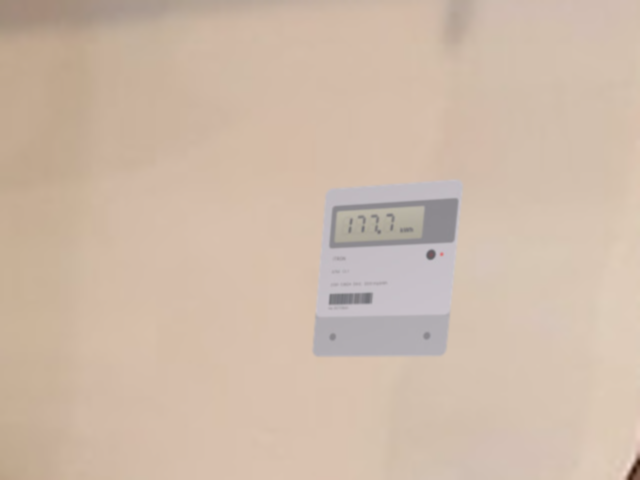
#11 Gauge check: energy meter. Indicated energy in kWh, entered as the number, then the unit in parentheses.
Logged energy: 177.7 (kWh)
